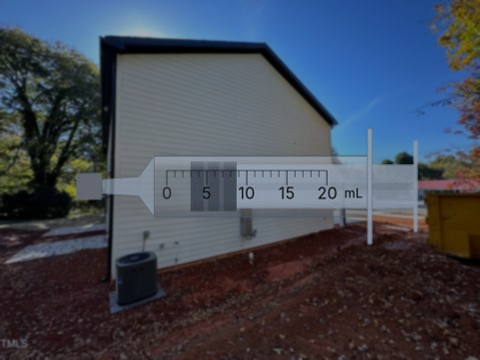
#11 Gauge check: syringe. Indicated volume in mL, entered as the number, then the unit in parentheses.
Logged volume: 3 (mL)
